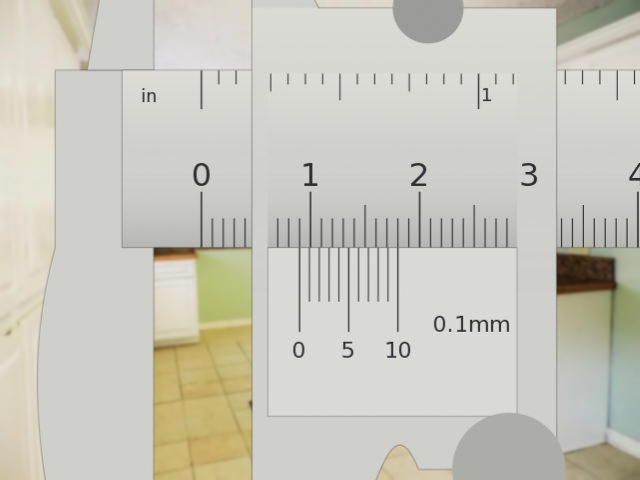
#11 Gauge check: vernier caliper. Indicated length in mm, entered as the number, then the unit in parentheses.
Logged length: 9.0 (mm)
